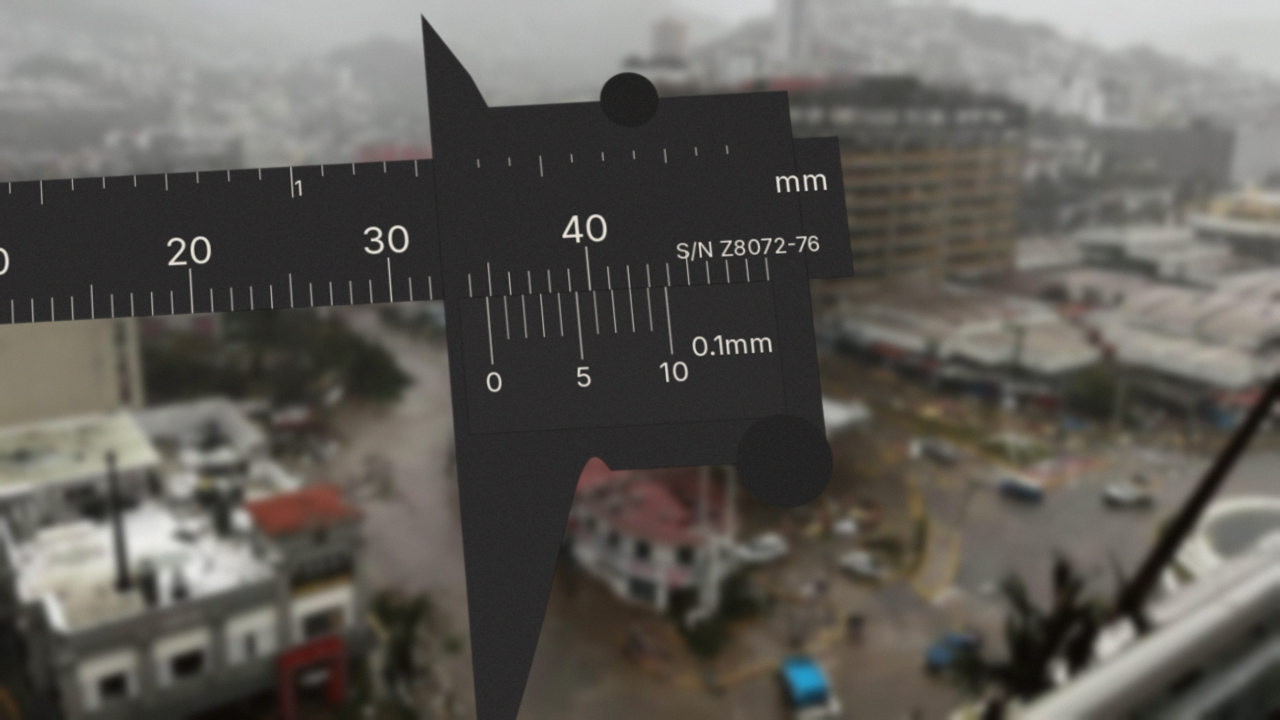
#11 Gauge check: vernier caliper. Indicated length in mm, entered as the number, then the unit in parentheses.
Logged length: 34.8 (mm)
